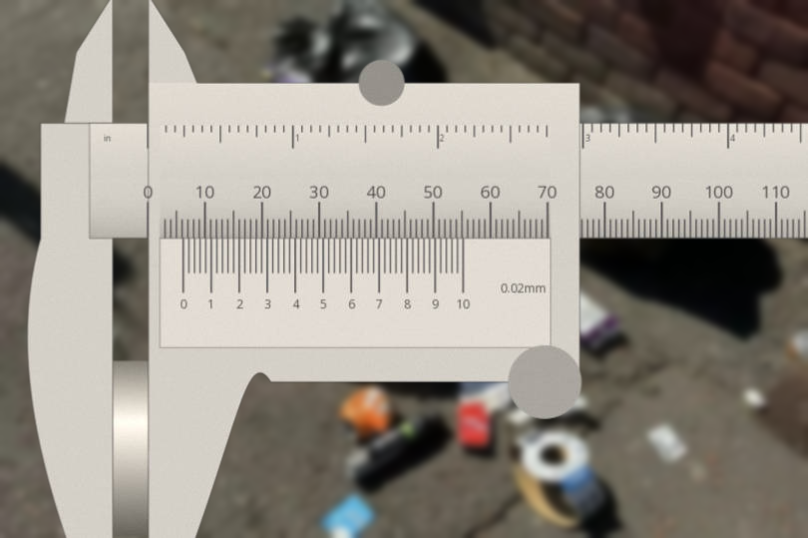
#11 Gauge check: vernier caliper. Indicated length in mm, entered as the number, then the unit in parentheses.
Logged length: 6.2 (mm)
